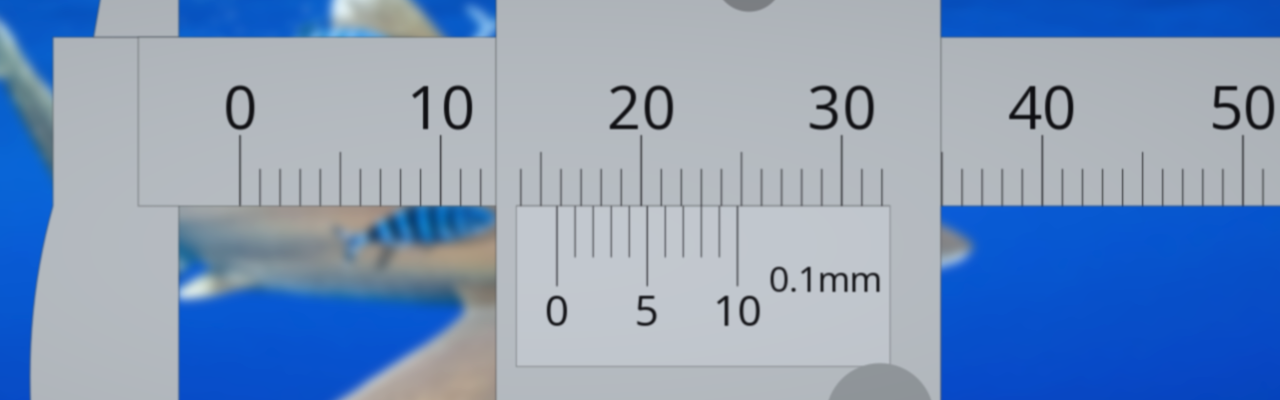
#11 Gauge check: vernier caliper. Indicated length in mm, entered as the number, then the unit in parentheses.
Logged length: 15.8 (mm)
